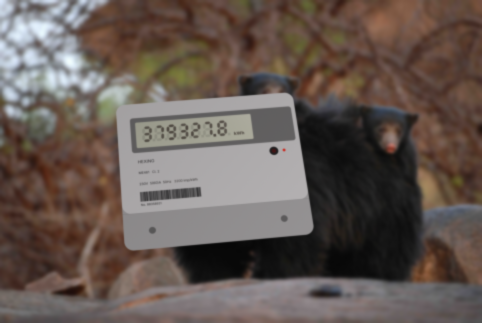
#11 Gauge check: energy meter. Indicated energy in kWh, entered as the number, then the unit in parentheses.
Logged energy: 379327.8 (kWh)
